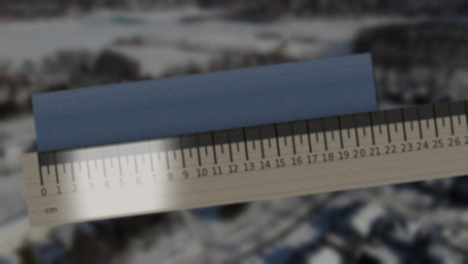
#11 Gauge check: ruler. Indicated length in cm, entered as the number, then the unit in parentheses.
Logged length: 21.5 (cm)
